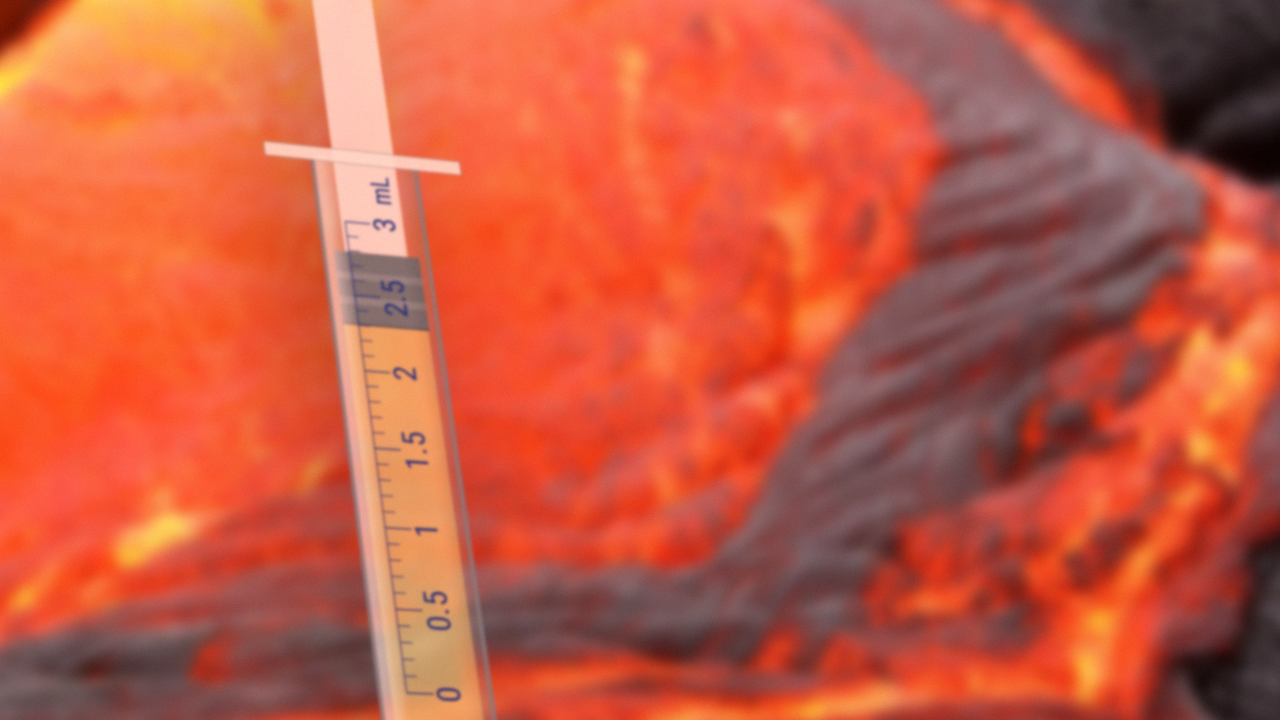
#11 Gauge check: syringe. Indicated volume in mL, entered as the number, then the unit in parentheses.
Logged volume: 2.3 (mL)
